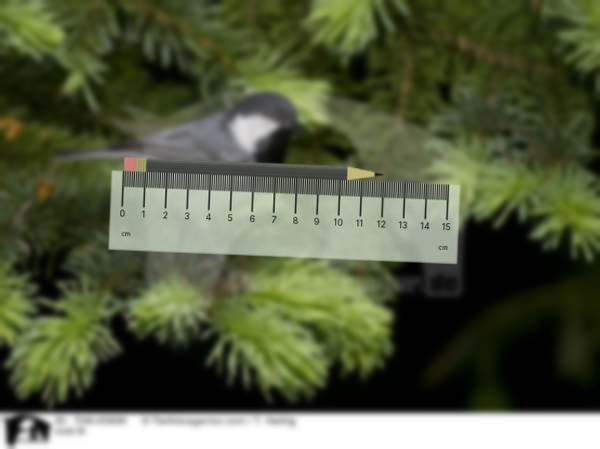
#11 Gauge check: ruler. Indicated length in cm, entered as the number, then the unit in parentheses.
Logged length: 12 (cm)
